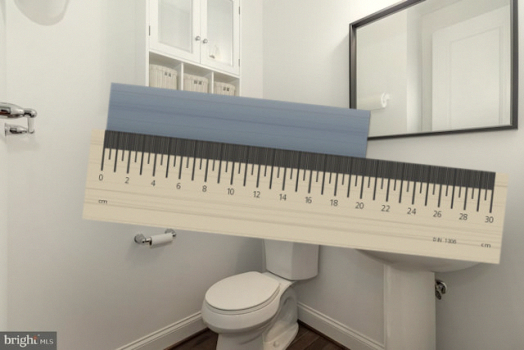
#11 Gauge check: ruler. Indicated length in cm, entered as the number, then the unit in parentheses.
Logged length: 20 (cm)
